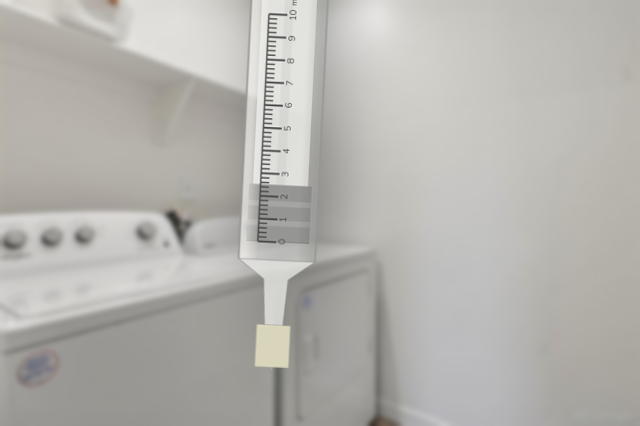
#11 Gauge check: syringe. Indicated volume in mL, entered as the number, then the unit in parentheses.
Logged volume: 0 (mL)
